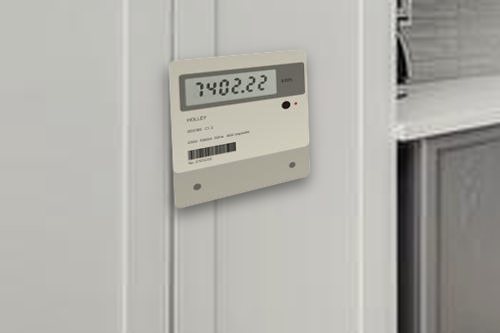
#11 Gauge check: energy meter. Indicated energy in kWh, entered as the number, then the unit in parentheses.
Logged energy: 7402.22 (kWh)
